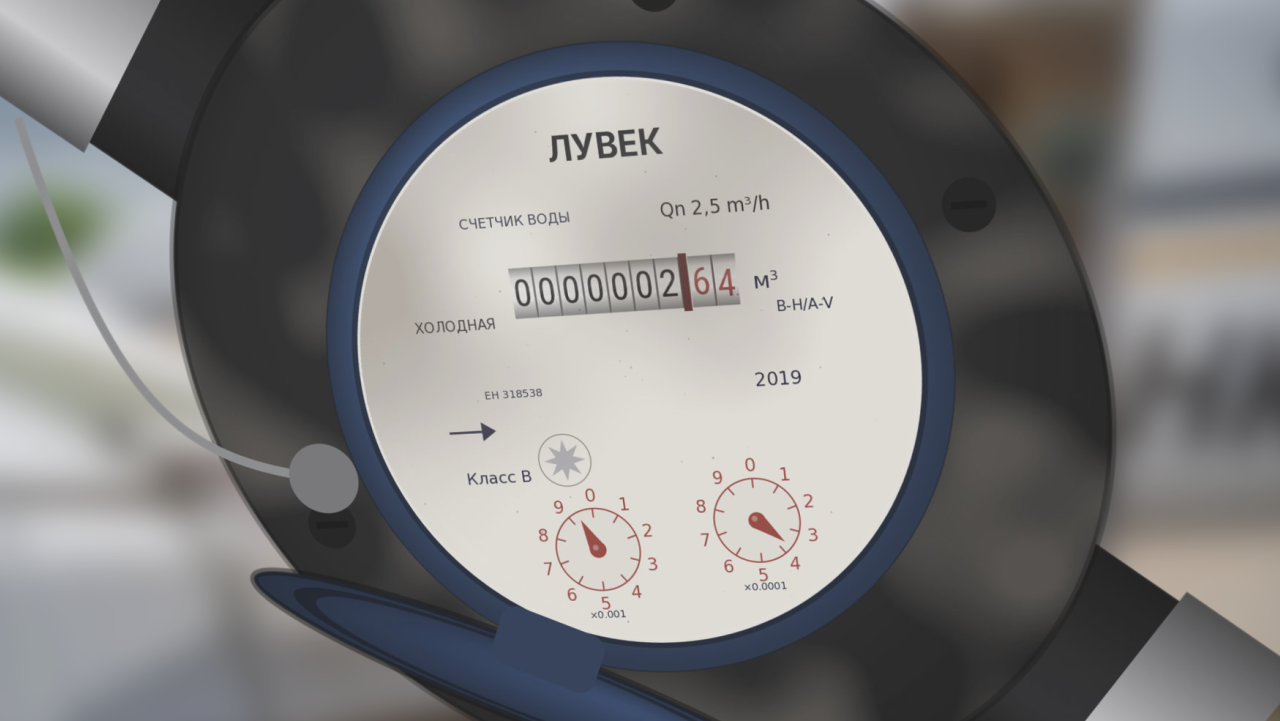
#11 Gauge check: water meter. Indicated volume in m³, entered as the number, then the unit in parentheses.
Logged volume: 2.6393 (m³)
